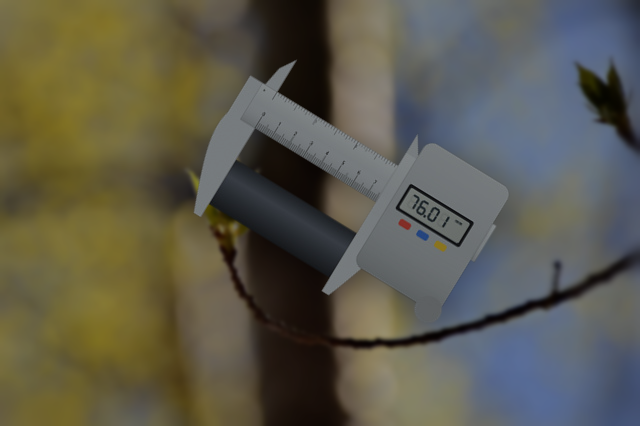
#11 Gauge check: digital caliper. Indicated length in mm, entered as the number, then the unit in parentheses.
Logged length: 76.01 (mm)
